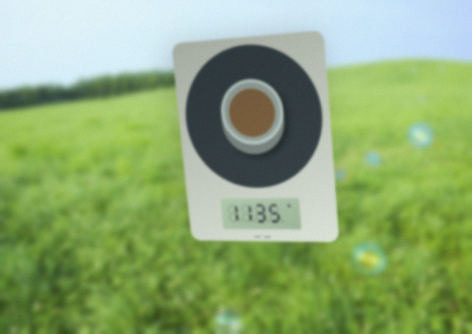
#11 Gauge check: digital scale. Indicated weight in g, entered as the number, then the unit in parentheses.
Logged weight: 1135 (g)
